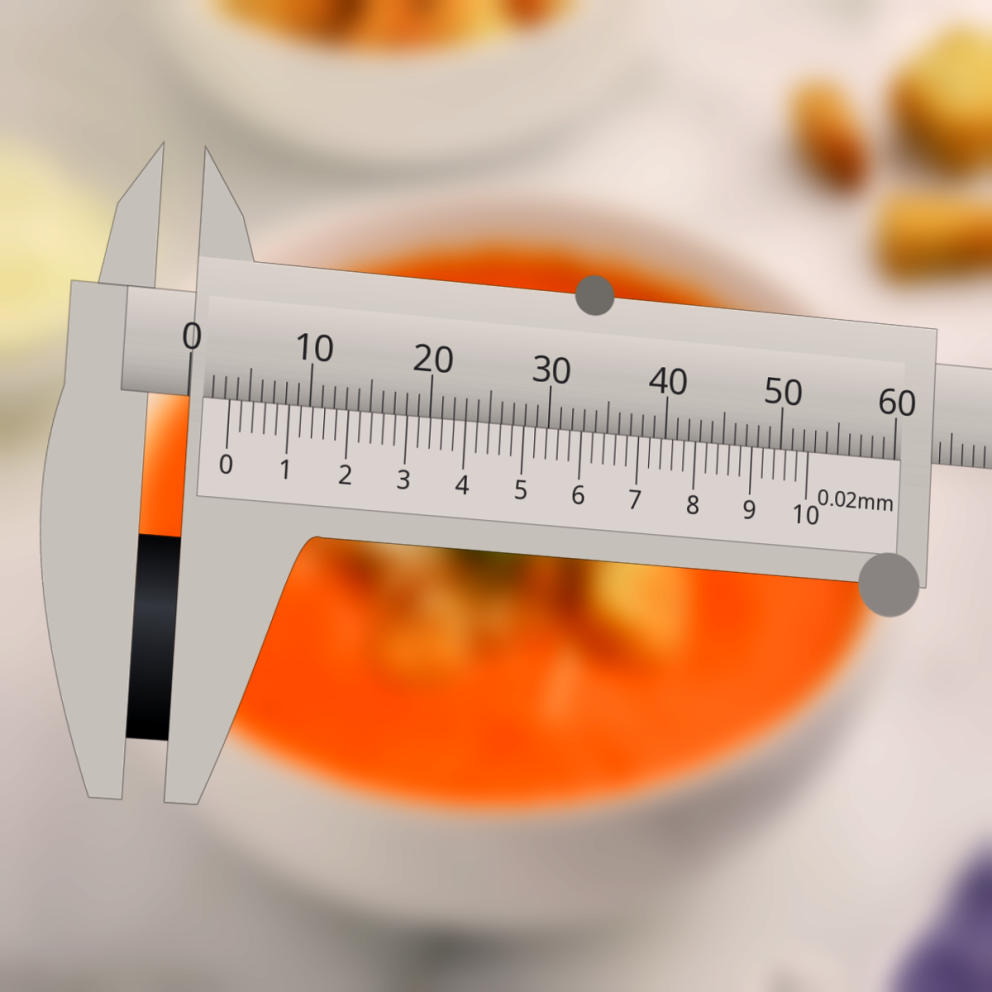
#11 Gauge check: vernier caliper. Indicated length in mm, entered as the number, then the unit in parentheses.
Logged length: 3.4 (mm)
